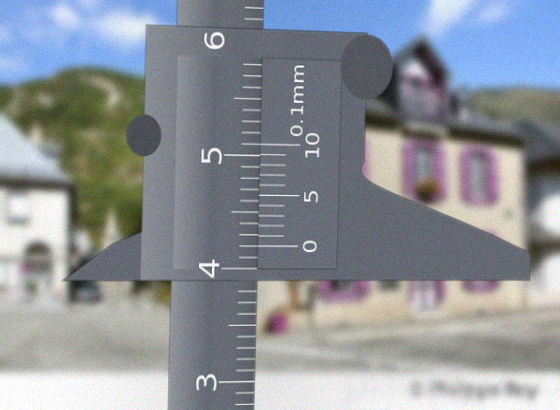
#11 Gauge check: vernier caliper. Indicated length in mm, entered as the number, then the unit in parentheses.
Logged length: 42.0 (mm)
